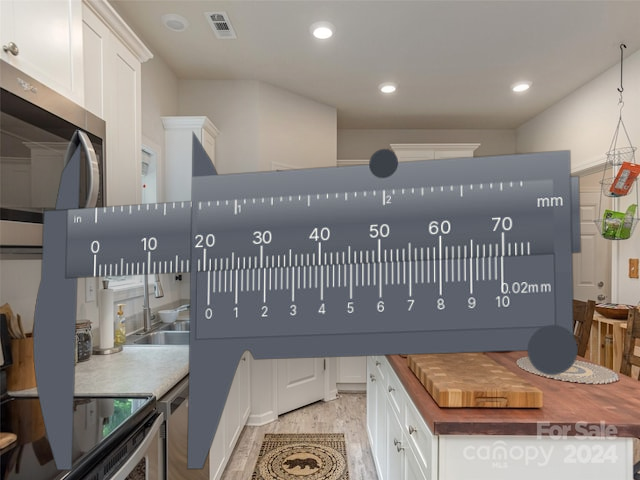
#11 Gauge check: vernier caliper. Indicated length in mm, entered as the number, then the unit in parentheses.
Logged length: 20.8 (mm)
